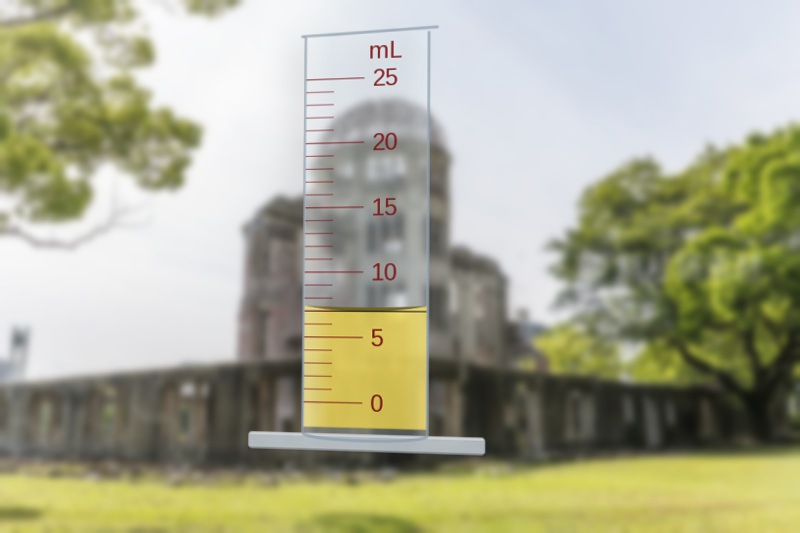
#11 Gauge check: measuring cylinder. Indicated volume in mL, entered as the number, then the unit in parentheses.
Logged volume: 7 (mL)
